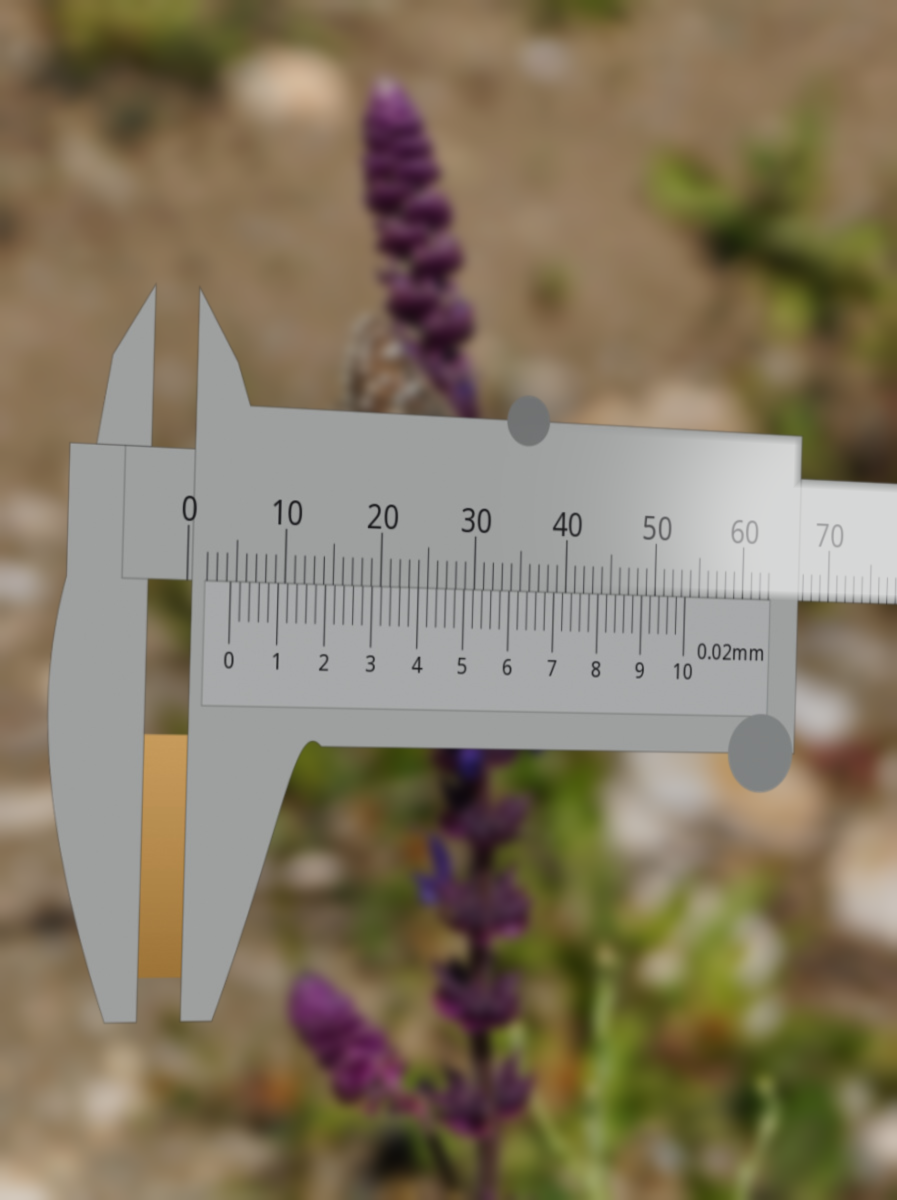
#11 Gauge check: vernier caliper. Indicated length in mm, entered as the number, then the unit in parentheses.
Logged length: 4.4 (mm)
